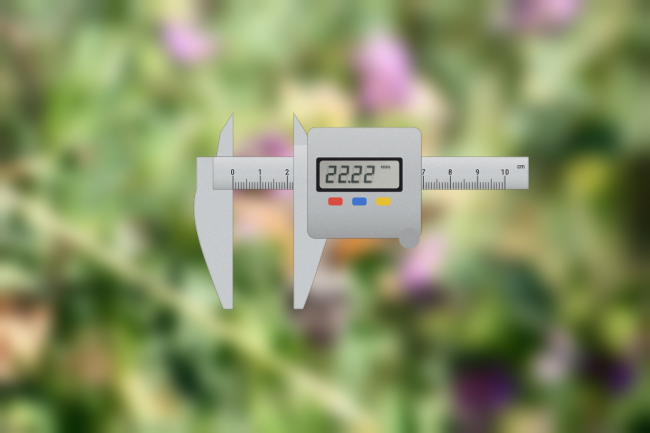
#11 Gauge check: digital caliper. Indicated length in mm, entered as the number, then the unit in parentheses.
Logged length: 22.22 (mm)
